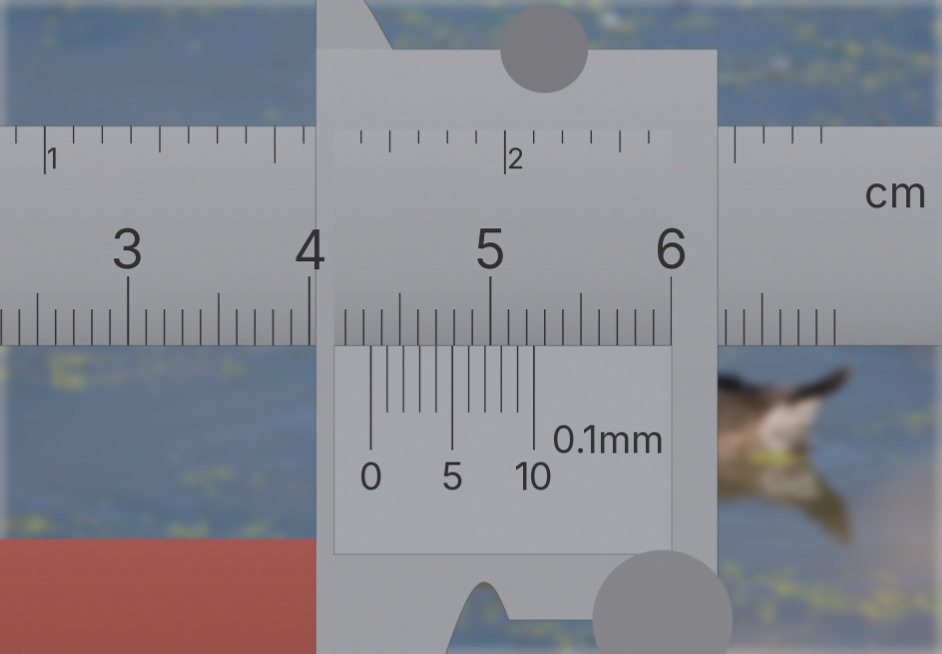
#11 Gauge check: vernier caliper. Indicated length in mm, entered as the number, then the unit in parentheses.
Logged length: 43.4 (mm)
